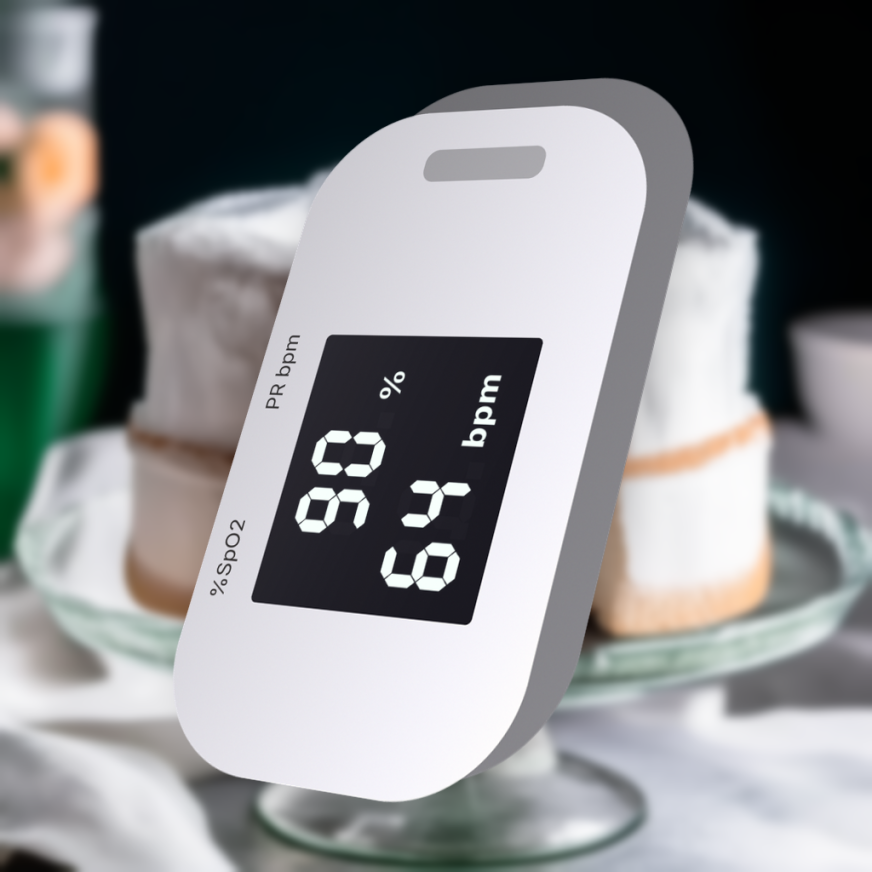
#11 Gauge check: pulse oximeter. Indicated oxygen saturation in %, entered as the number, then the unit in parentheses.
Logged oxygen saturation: 90 (%)
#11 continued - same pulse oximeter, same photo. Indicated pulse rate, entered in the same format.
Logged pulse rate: 64 (bpm)
